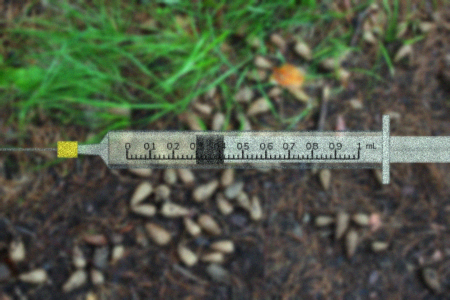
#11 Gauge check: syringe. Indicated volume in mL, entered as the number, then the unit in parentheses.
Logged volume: 0.3 (mL)
